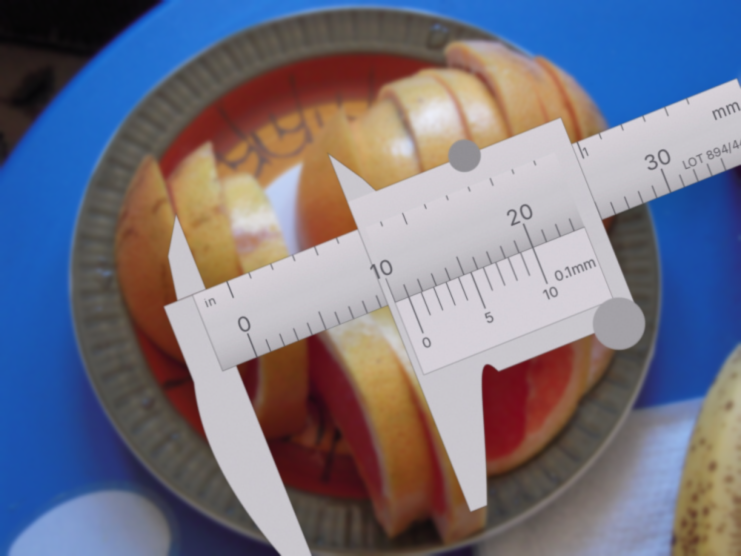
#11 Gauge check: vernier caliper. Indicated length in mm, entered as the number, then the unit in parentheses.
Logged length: 11.0 (mm)
